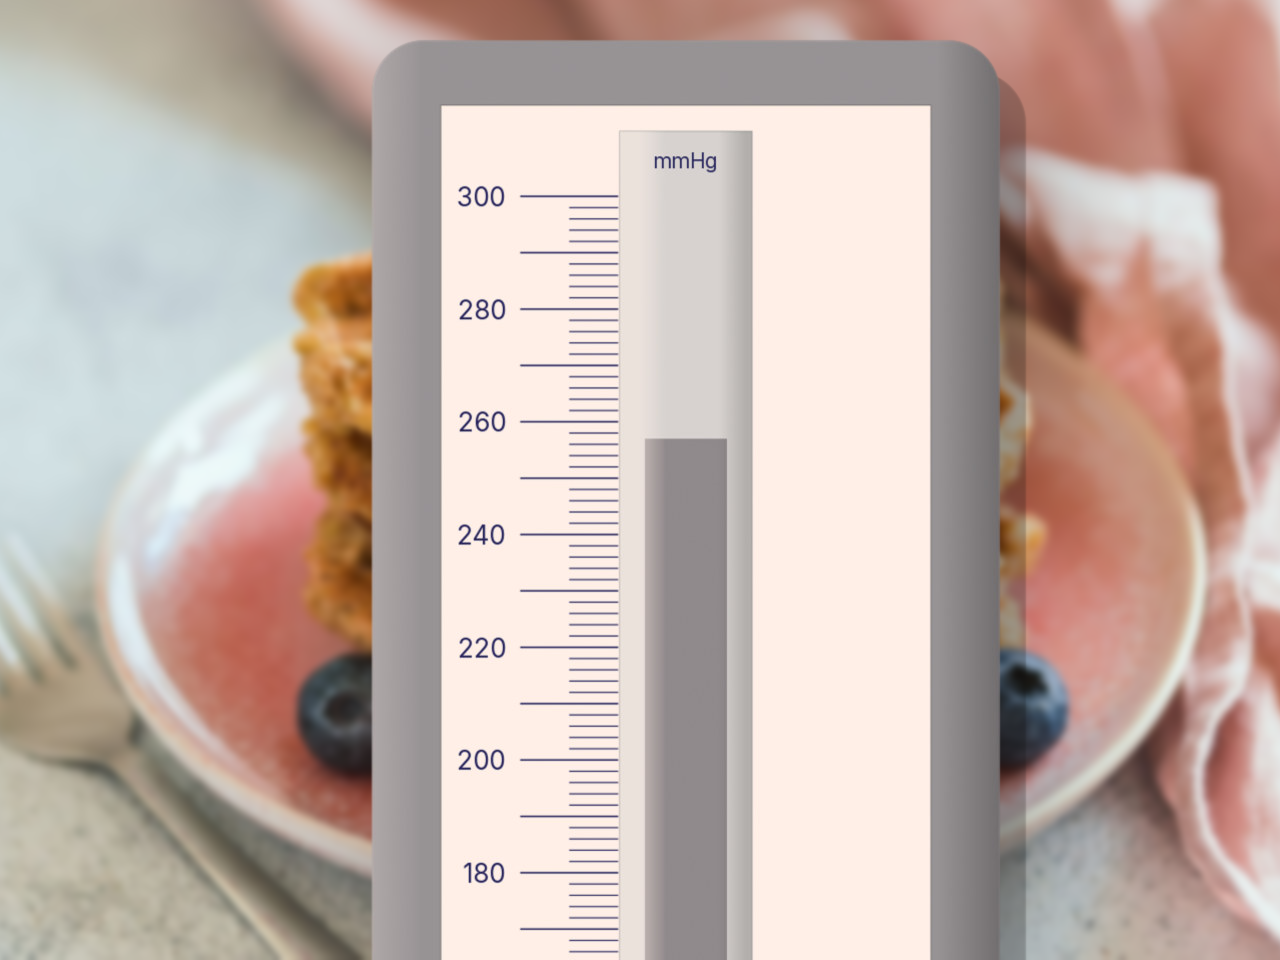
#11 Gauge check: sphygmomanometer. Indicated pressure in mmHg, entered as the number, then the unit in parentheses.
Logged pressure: 257 (mmHg)
